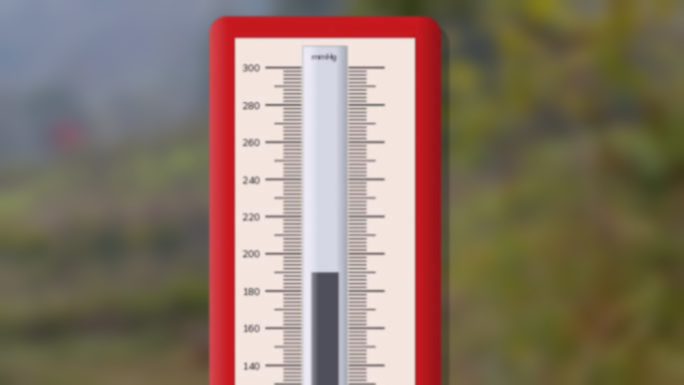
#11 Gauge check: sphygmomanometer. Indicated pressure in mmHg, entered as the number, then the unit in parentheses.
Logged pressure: 190 (mmHg)
